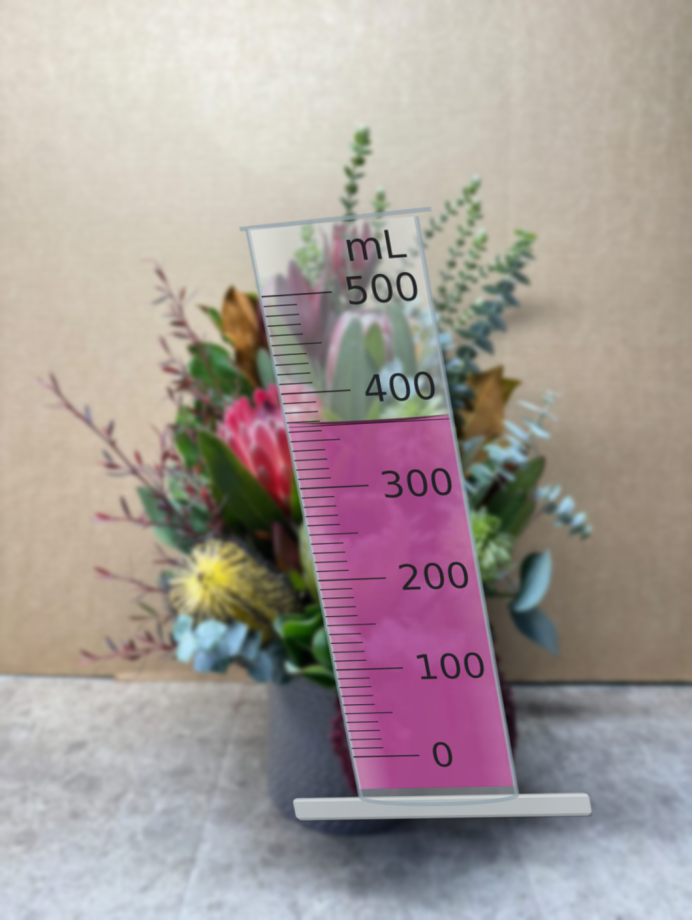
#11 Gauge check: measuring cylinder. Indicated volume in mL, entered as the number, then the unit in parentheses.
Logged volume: 365 (mL)
